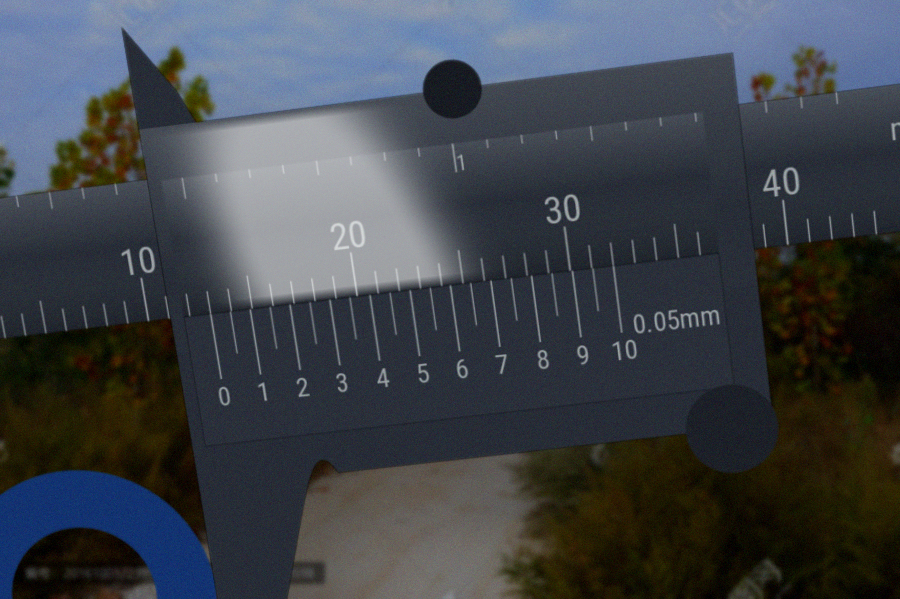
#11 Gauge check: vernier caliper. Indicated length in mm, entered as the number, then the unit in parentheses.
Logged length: 13.0 (mm)
